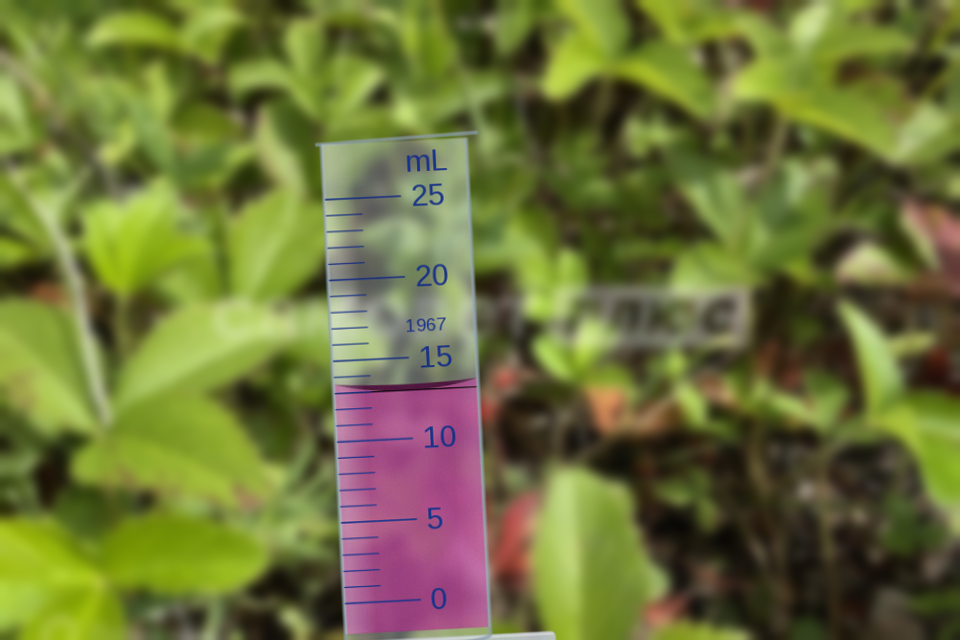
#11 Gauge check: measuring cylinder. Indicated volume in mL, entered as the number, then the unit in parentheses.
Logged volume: 13 (mL)
